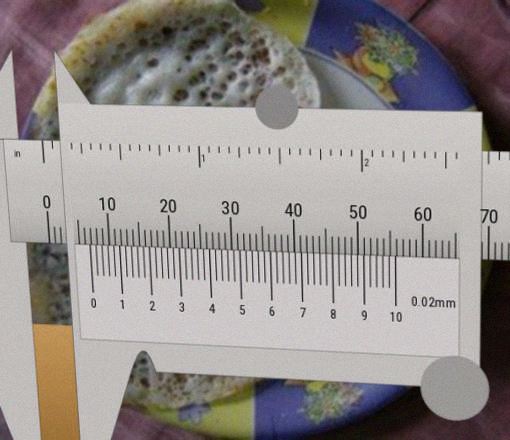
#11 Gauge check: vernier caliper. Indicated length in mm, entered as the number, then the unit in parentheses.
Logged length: 6.8 (mm)
